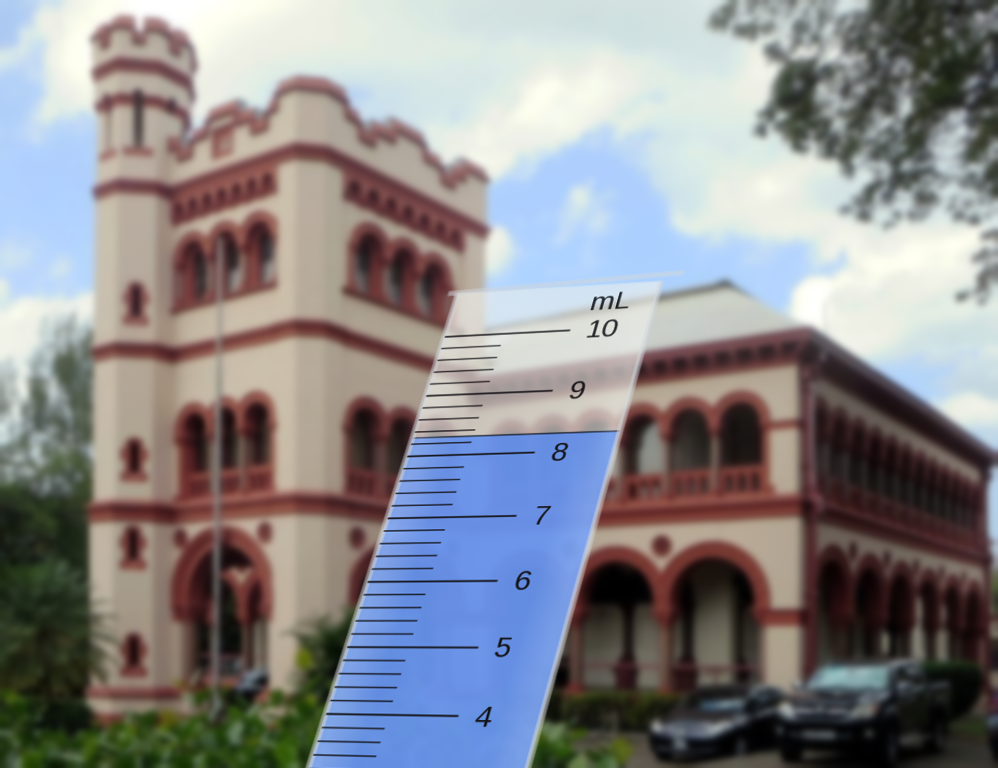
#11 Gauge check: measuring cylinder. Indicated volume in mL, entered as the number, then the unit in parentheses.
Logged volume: 8.3 (mL)
